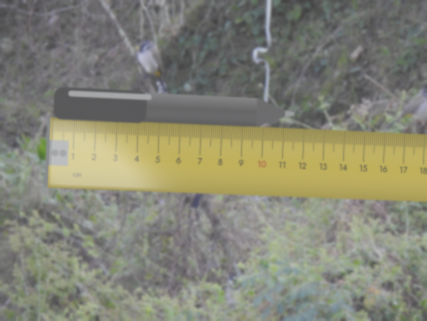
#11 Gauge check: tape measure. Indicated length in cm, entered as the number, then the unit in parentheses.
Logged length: 11.5 (cm)
